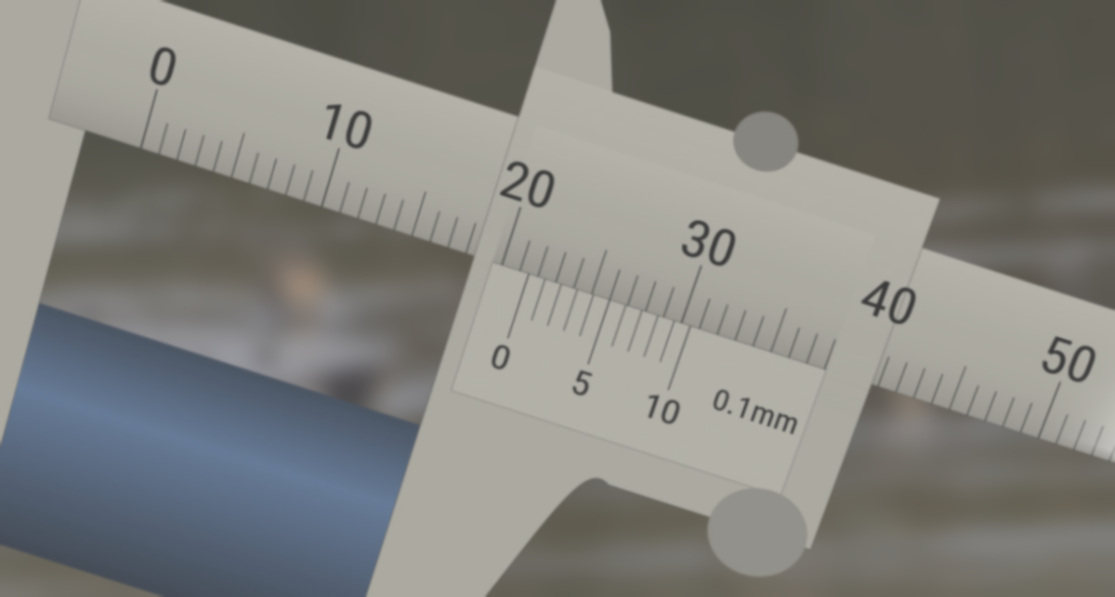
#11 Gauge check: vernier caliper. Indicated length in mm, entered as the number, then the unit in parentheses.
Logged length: 21.5 (mm)
